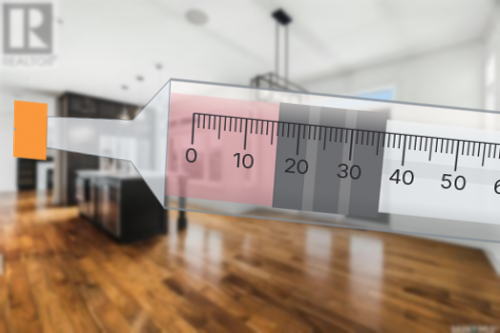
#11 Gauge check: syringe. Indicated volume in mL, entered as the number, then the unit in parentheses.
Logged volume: 16 (mL)
